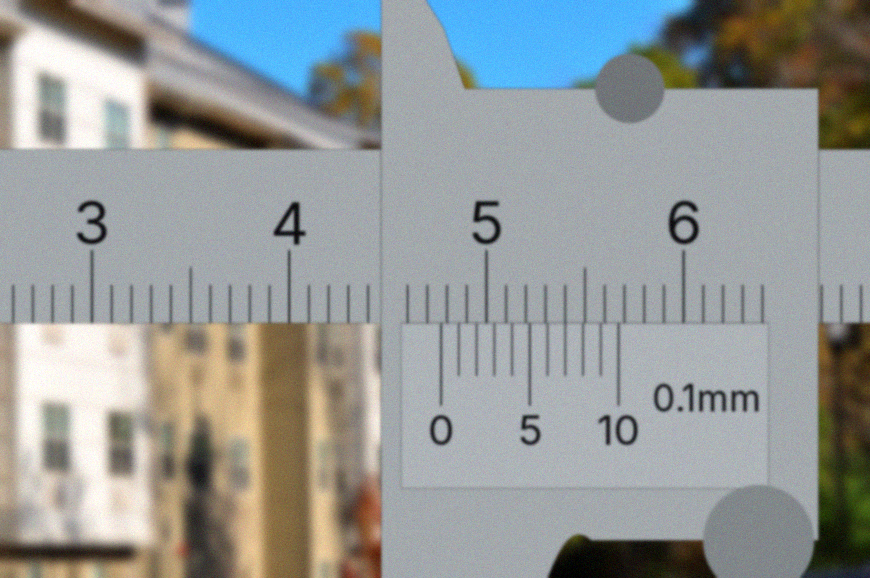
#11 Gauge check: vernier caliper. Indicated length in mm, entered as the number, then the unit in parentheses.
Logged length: 47.7 (mm)
